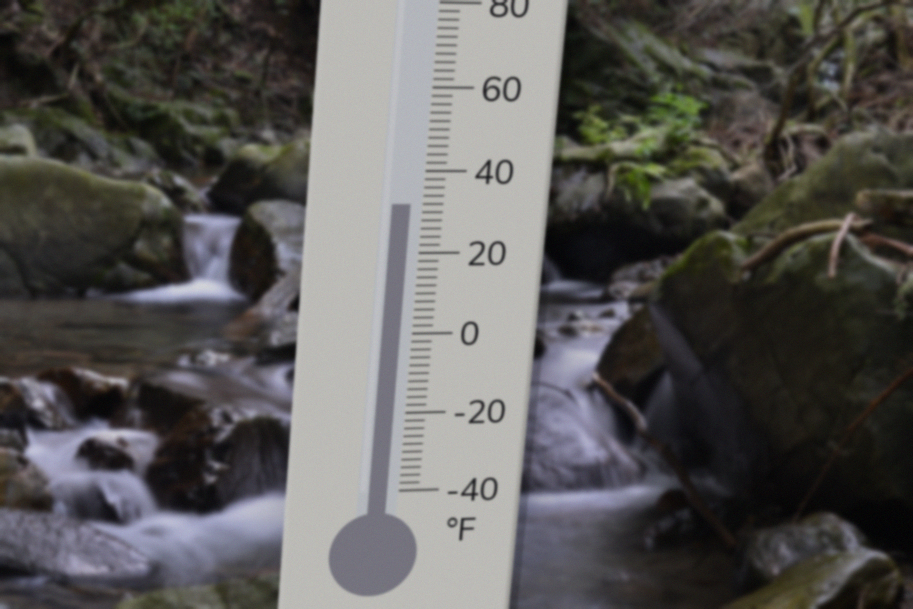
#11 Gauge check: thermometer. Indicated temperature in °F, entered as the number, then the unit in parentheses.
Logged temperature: 32 (°F)
